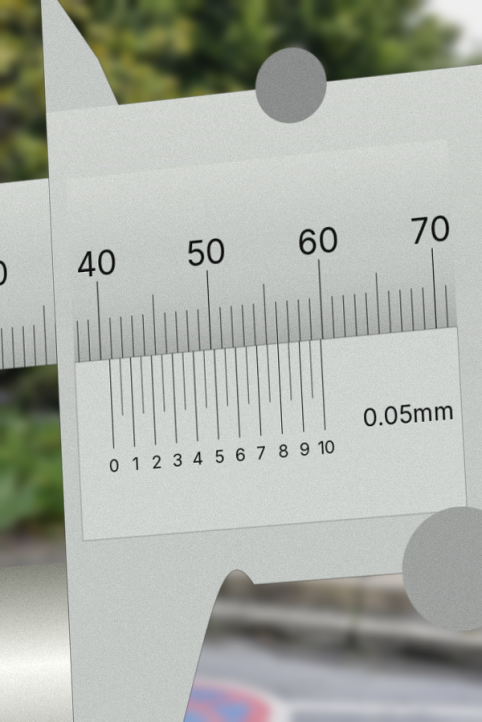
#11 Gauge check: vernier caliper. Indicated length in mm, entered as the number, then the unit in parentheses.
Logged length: 40.8 (mm)
